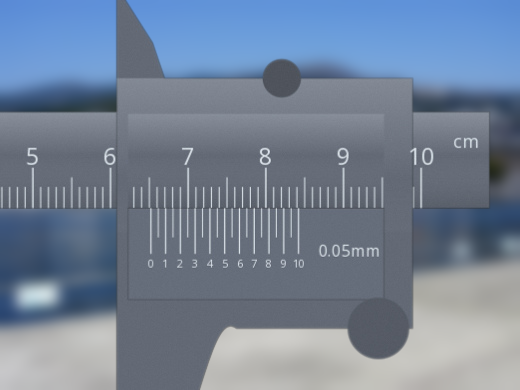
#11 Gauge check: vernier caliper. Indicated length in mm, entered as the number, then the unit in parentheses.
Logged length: 65.2 (mm)
